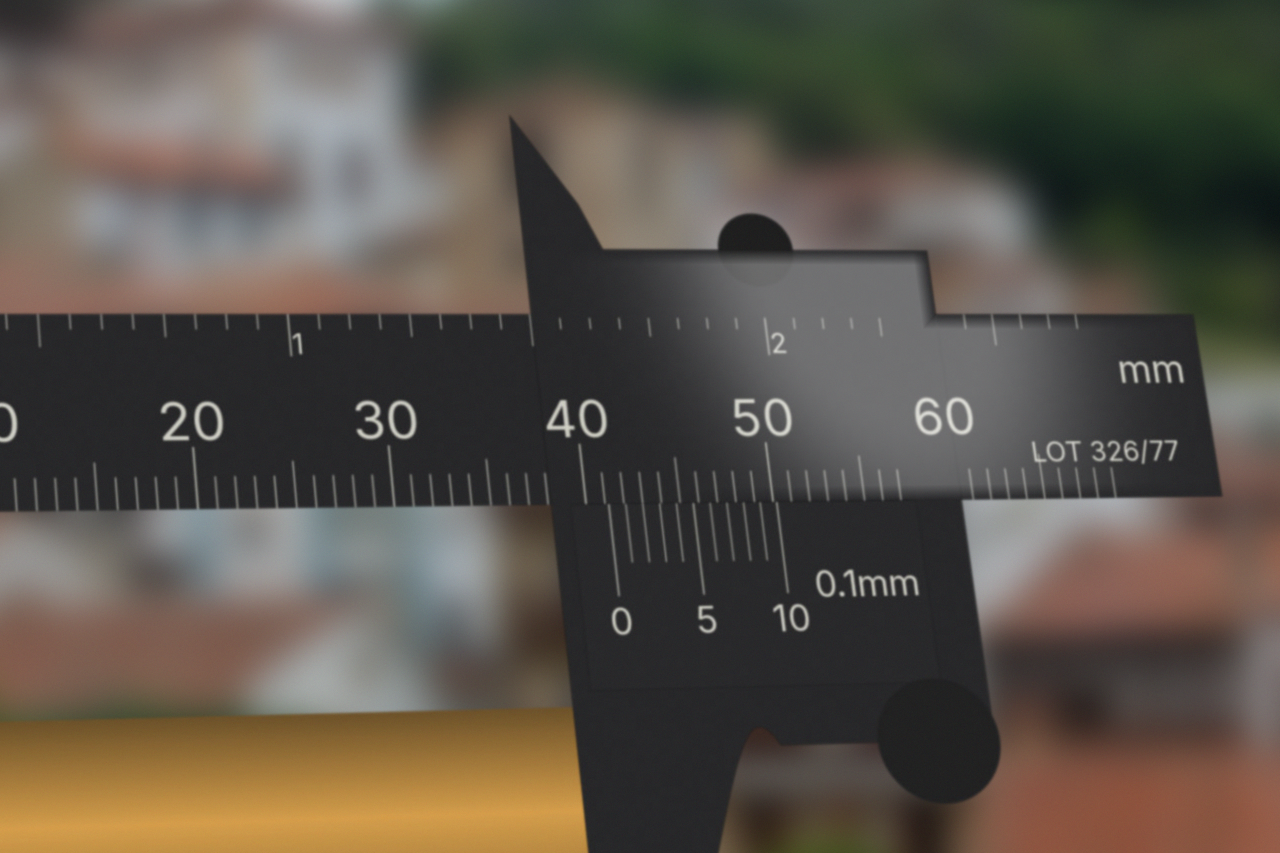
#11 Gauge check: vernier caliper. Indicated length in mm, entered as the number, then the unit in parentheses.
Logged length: 41.2 (mm)
